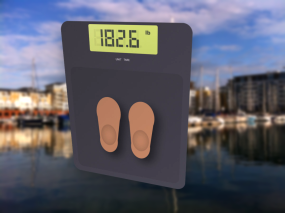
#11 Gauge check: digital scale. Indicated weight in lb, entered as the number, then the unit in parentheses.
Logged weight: 182.6 (lb)
